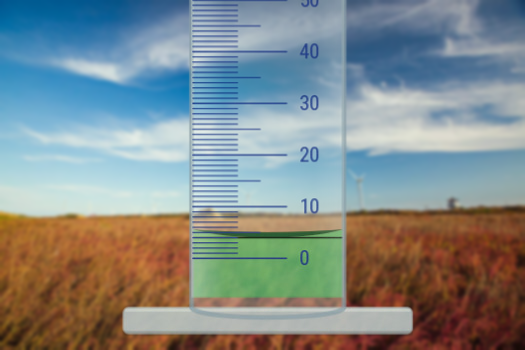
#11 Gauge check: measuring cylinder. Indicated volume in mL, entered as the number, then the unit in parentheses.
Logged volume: 4 (mL)
